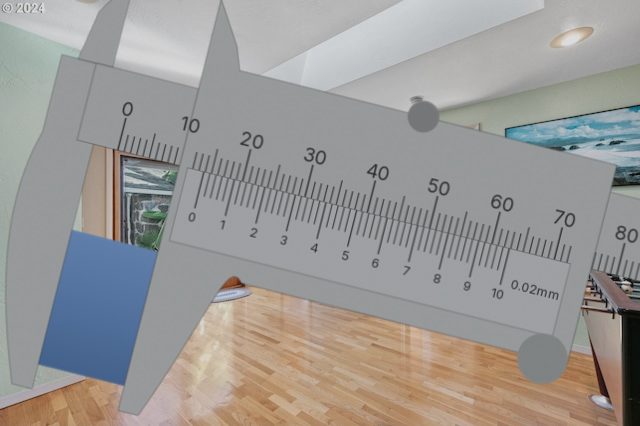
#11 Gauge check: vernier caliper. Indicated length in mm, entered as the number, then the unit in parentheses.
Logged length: 13.8 (mm)
